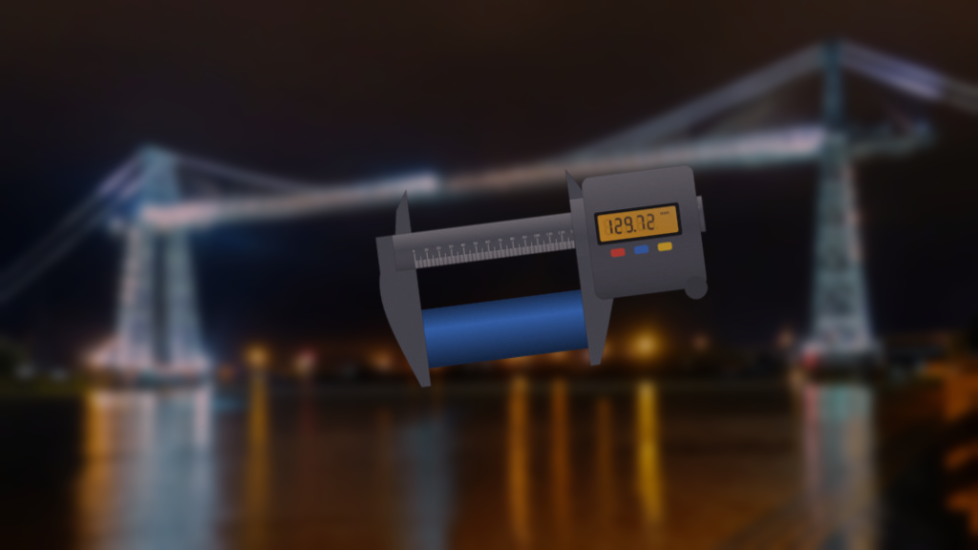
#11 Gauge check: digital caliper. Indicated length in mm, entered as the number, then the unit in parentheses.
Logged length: 129.72 (mm)
